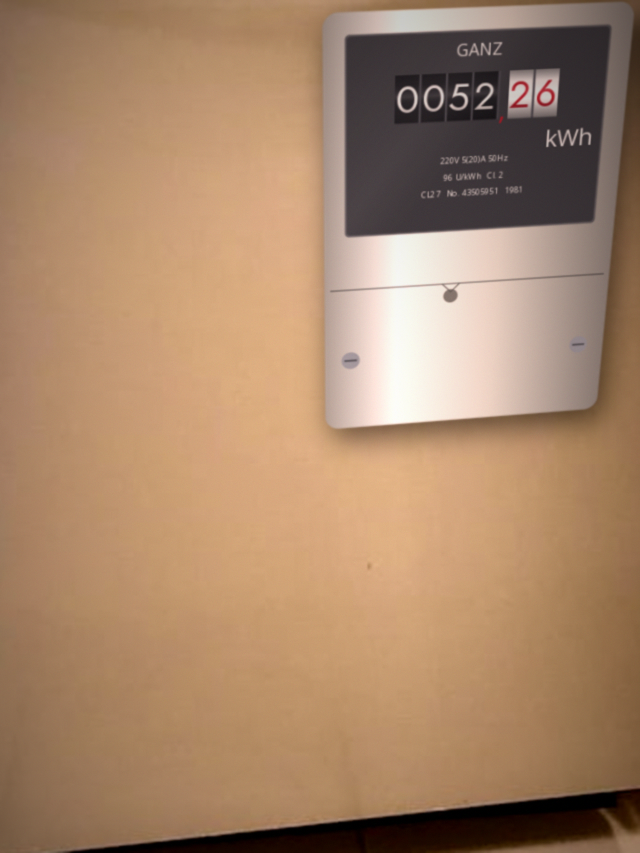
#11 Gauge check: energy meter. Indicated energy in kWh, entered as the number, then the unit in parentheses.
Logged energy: 52.26 (kWh)
